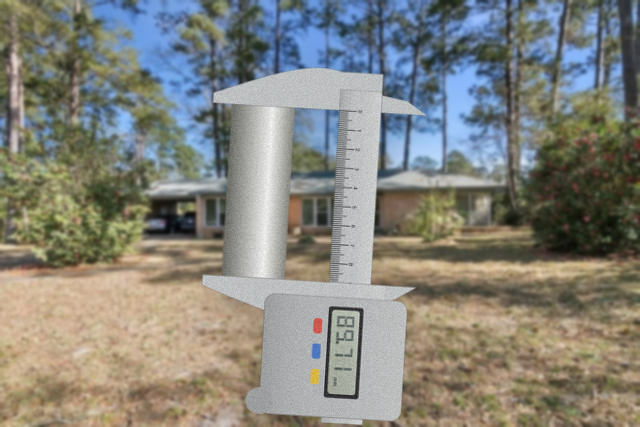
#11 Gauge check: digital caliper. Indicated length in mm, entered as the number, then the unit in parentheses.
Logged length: 89.71 (mm)
